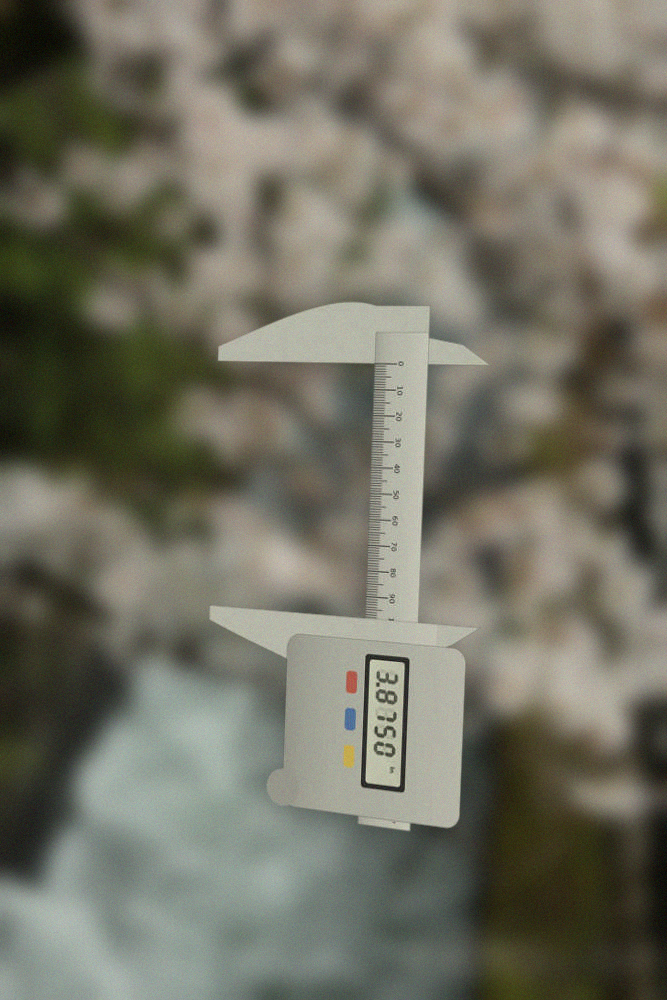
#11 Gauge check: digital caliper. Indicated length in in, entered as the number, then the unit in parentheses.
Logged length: 3.8750 (in)
